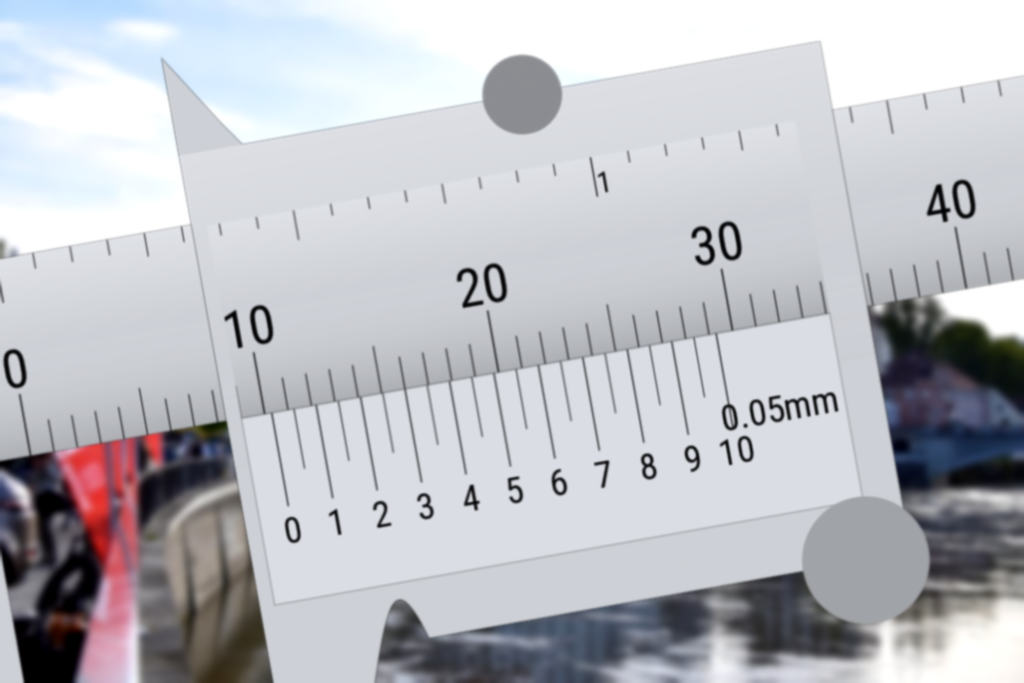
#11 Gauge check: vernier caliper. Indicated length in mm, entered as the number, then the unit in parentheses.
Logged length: 10.3 (mm)
